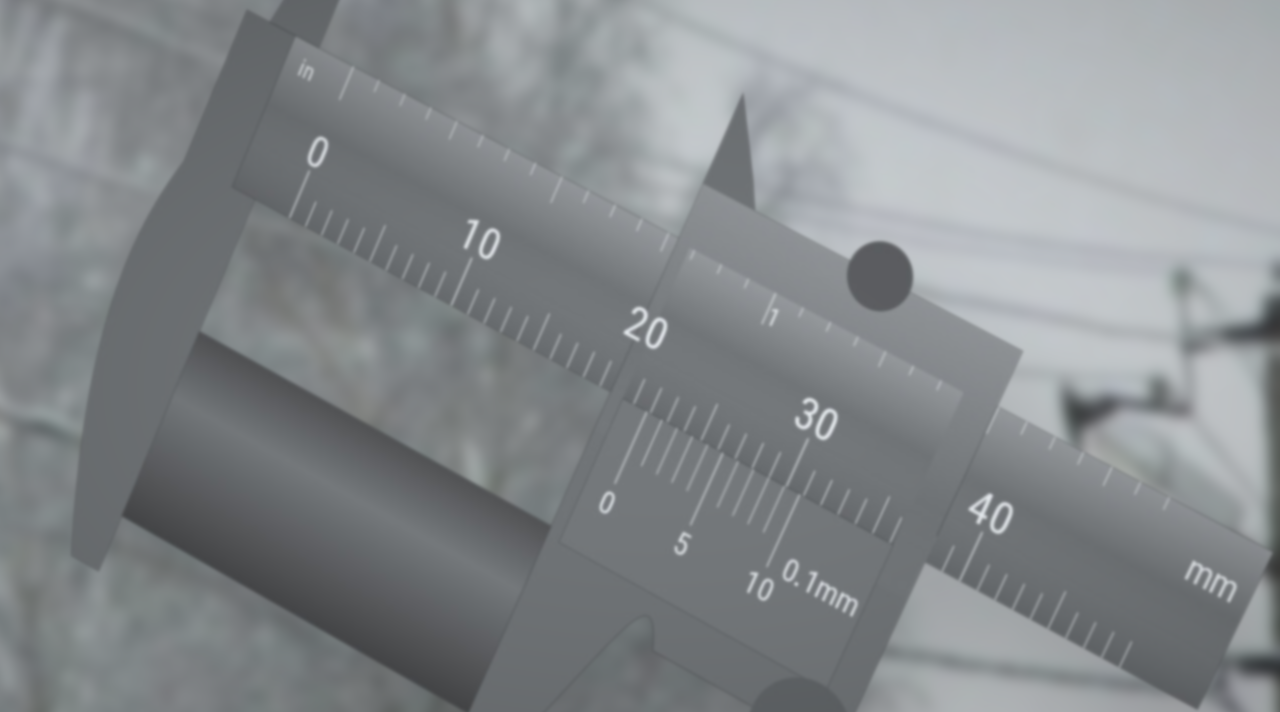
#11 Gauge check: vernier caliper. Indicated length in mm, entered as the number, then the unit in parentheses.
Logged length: 21.8 (mm)
